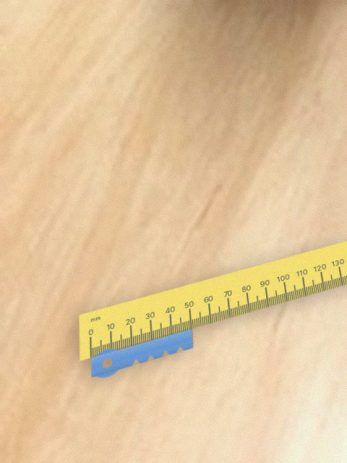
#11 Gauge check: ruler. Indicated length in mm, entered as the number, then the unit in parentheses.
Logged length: 50 (mm)
